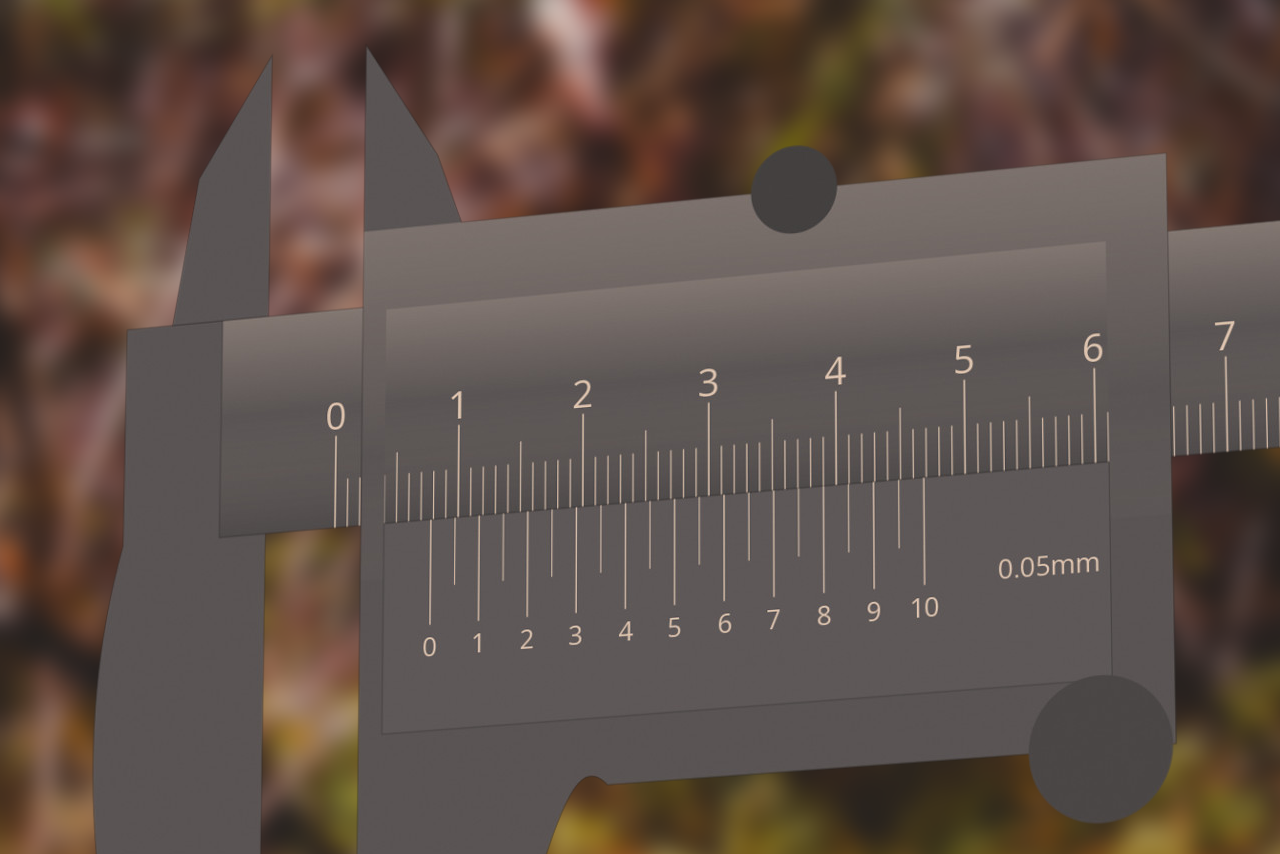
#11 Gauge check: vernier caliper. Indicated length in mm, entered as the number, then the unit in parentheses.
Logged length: 7.8 (mm)
